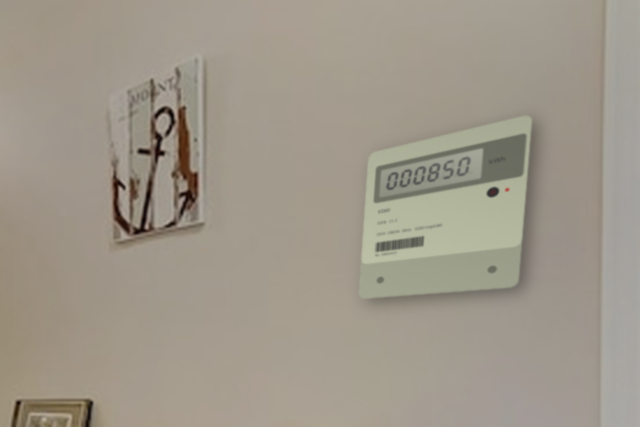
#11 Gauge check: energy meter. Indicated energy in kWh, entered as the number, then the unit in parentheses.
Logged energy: 850 (kWh)
